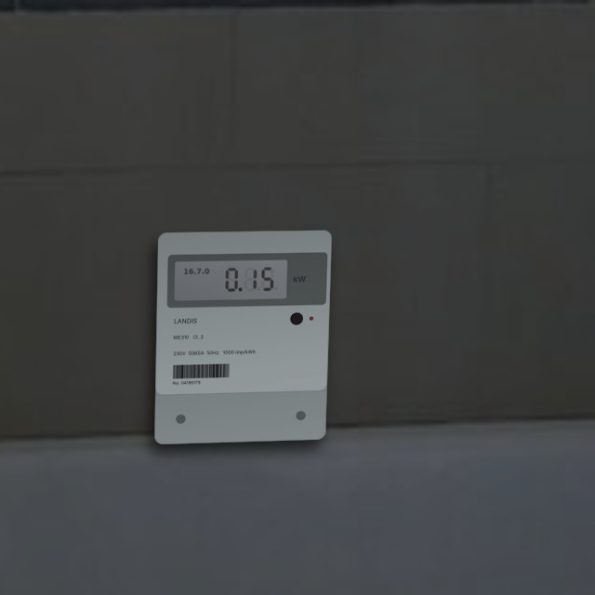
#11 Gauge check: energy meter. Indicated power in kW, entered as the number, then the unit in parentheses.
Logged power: 0.15 (kW)
